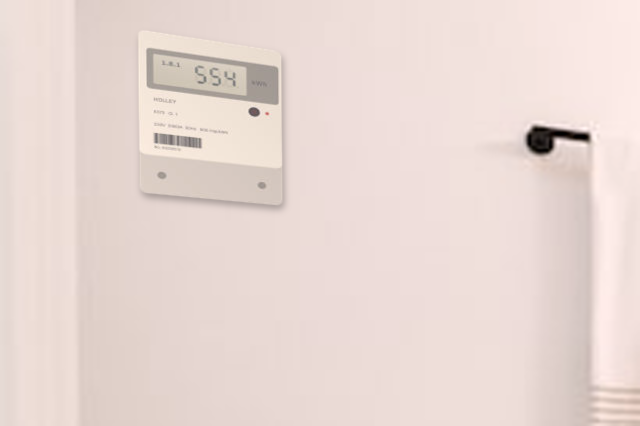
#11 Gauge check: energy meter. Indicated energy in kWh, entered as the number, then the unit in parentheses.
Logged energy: 554 (kWh)
